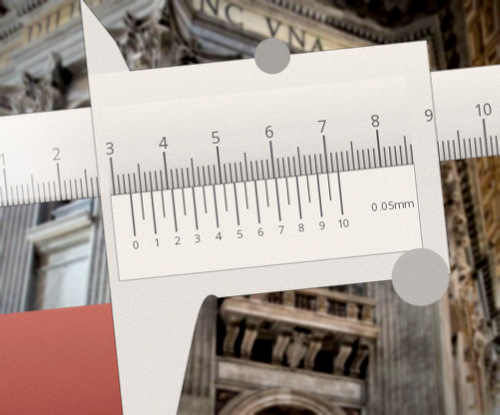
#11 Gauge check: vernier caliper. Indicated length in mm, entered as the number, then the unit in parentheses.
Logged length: 33.0 (mm)
